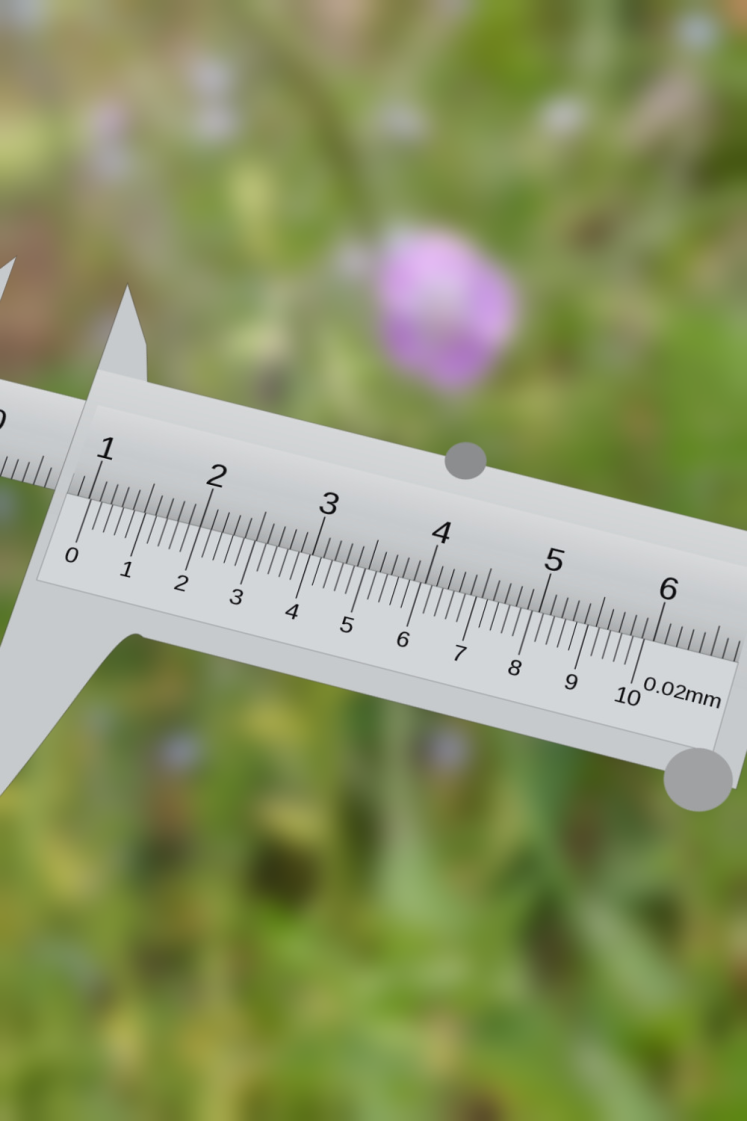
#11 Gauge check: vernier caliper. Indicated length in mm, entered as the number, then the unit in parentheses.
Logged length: 10.2 (mm)
